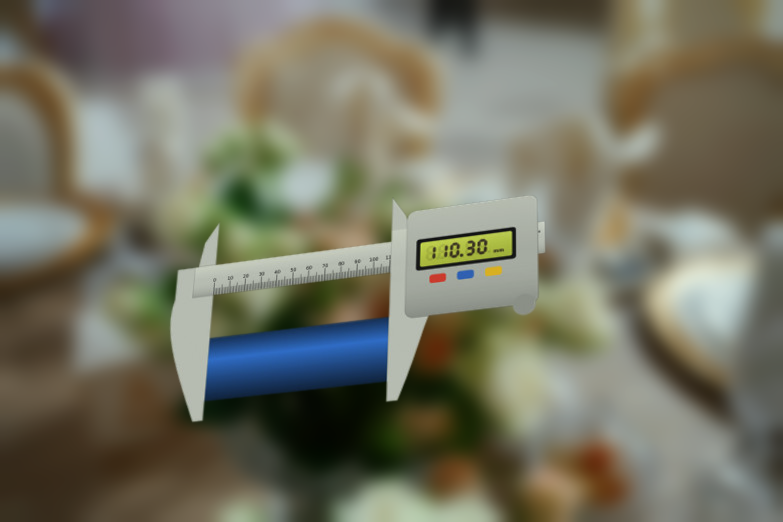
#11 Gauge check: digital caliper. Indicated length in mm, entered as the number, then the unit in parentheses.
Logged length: 110.30 (mm)
